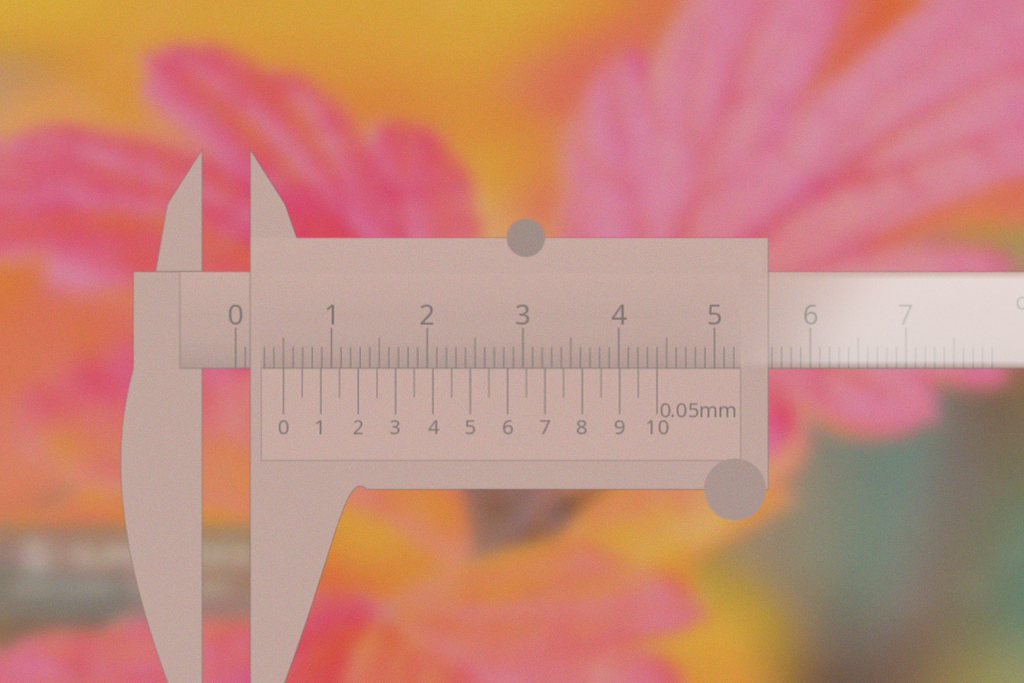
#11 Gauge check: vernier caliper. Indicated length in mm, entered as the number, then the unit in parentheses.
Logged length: 5.0 (mm)
